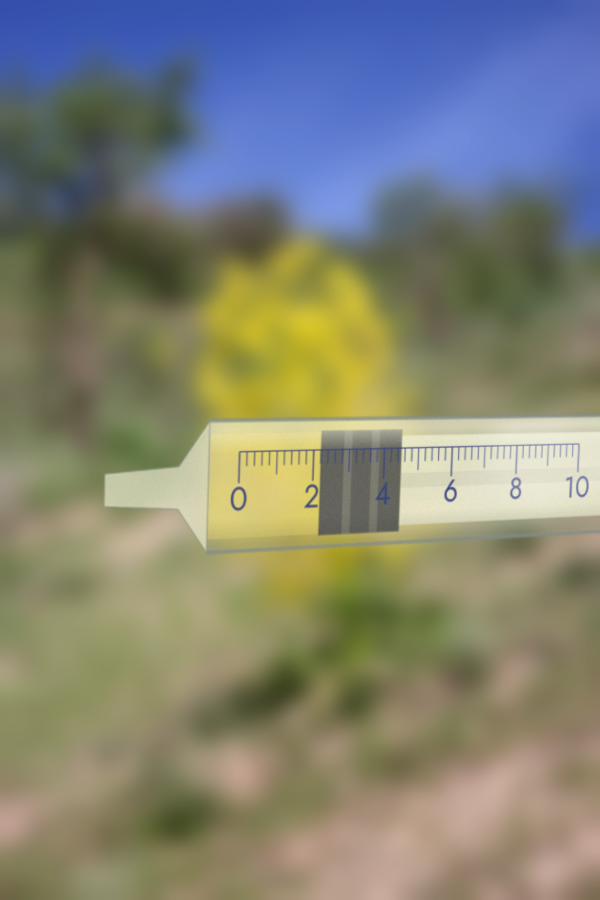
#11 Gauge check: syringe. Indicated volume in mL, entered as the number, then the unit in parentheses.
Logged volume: 2.2 (mL)
